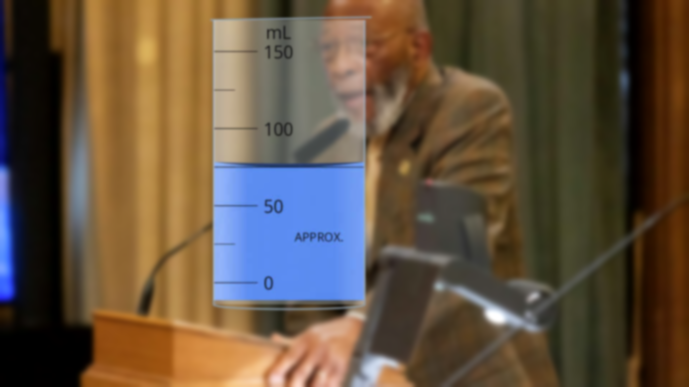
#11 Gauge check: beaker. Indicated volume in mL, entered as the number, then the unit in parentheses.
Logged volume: 75 (mL)
